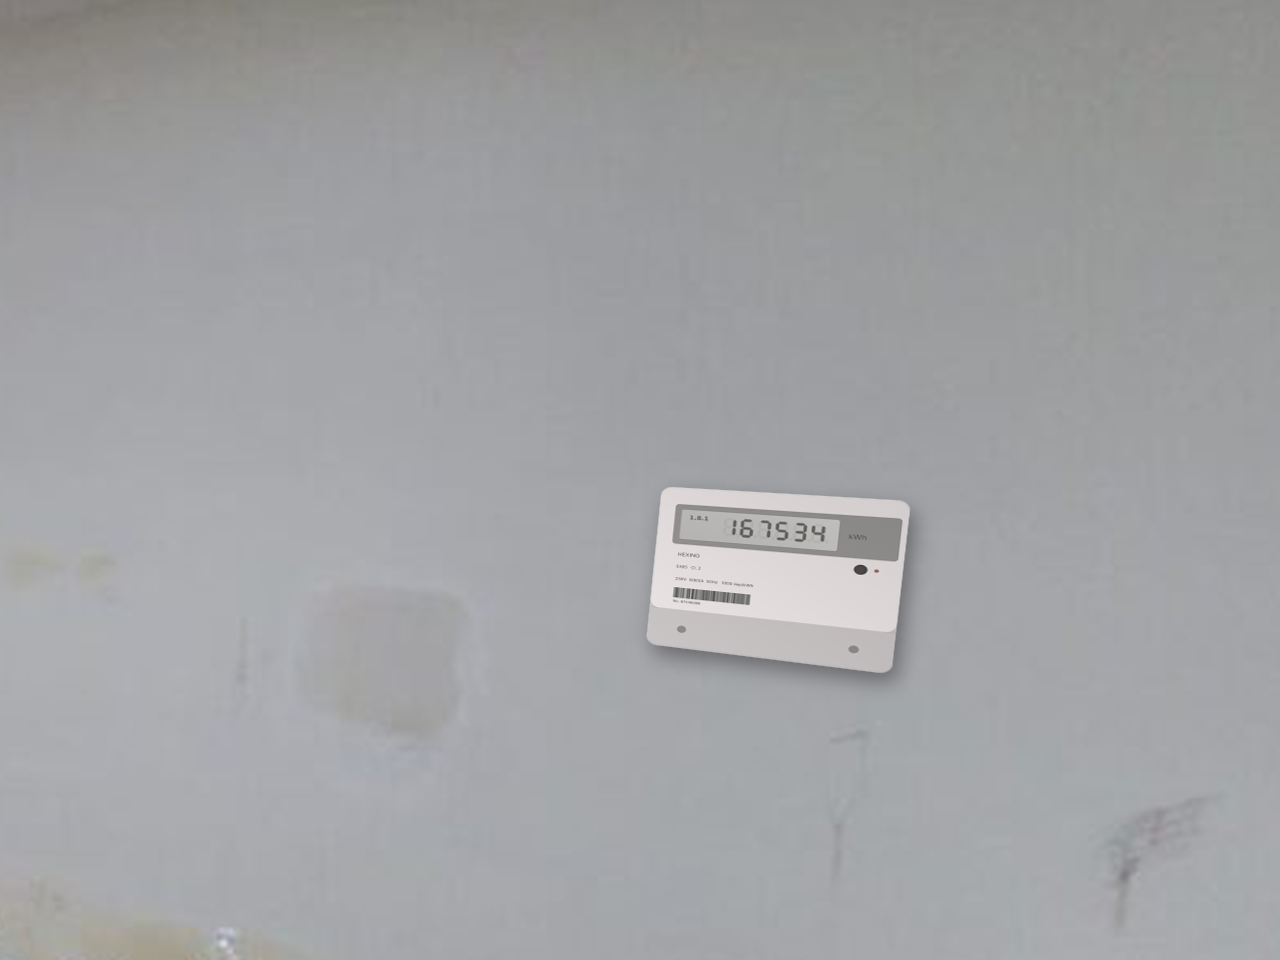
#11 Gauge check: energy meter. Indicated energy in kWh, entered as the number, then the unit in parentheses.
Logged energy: 167534 (kWh)
